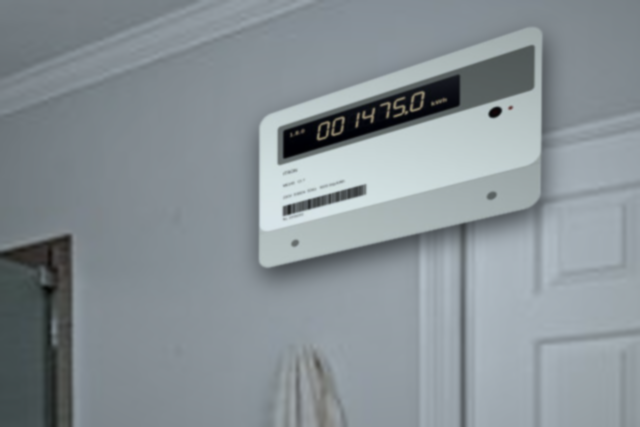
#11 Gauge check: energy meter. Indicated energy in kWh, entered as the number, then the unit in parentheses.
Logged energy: 1475.0 (kWh)
